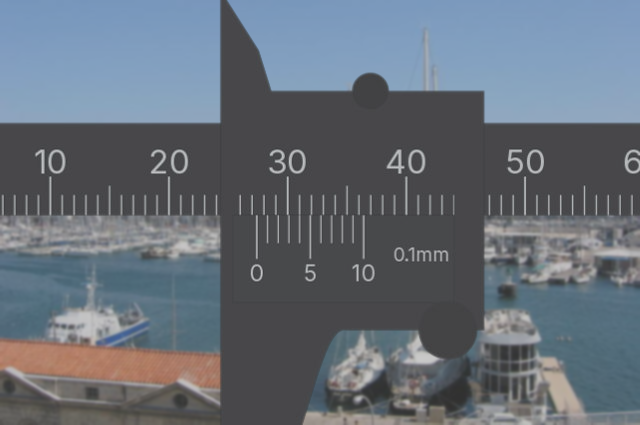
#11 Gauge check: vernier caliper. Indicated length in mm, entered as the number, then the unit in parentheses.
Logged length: 27.4 (mm)
